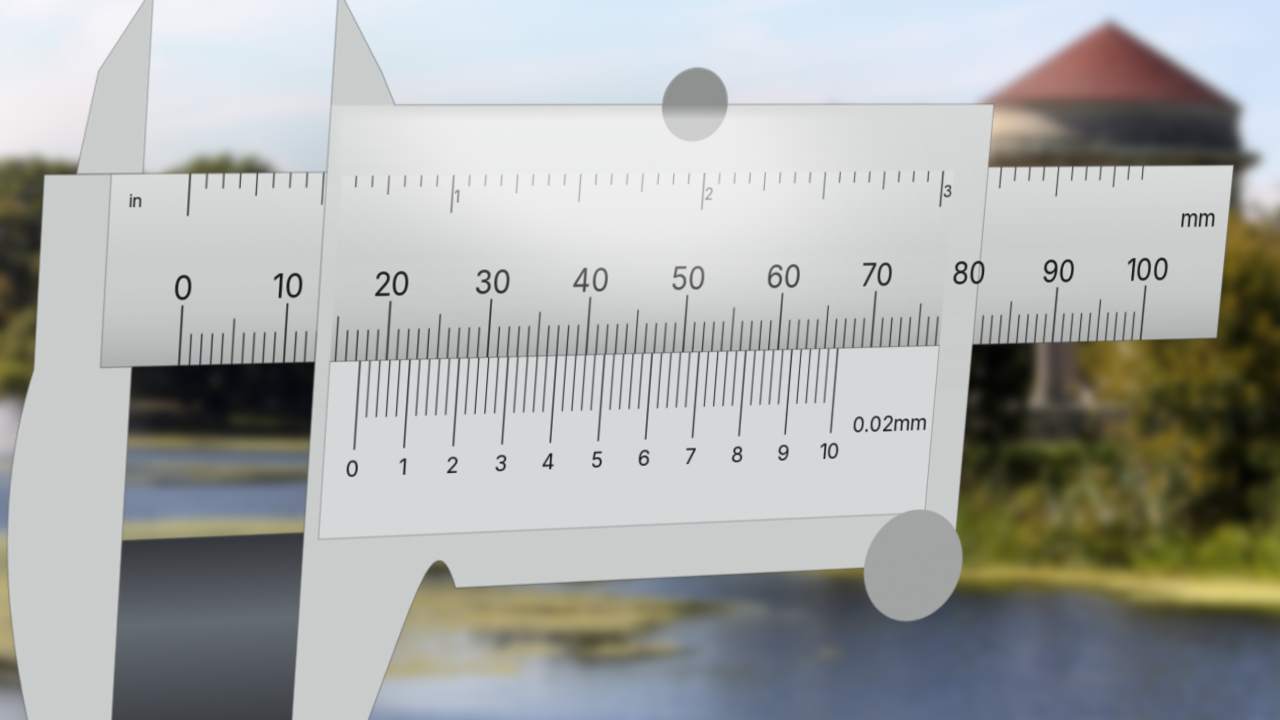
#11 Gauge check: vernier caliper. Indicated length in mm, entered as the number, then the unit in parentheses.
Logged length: 17.4 (mm)
